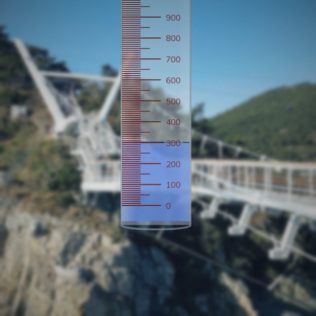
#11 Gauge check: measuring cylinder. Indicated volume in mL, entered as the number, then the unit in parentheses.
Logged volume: 300 (mL)
